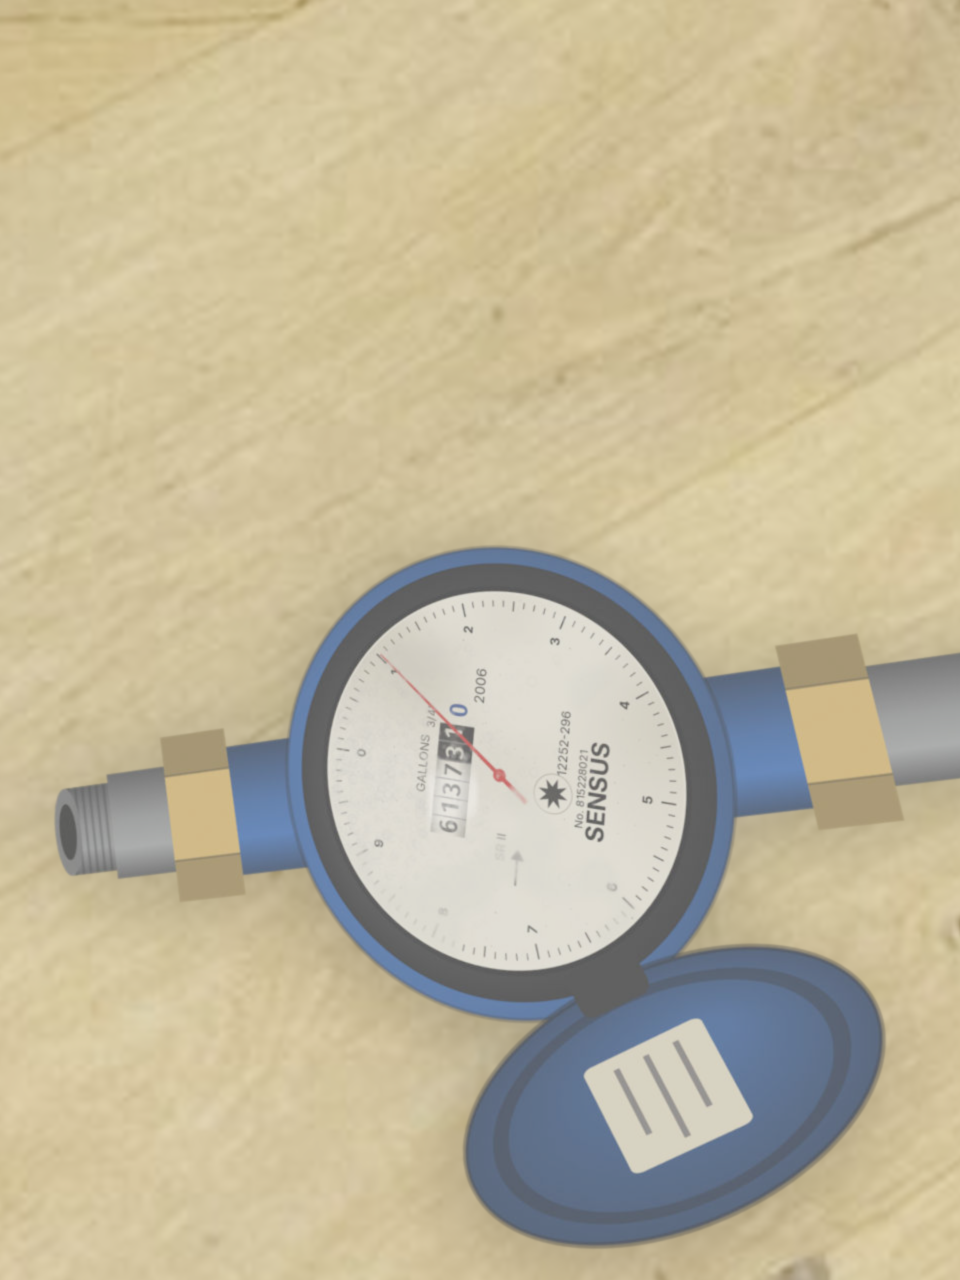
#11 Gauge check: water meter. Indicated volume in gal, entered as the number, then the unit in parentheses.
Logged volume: 6137311.0 (gal)
